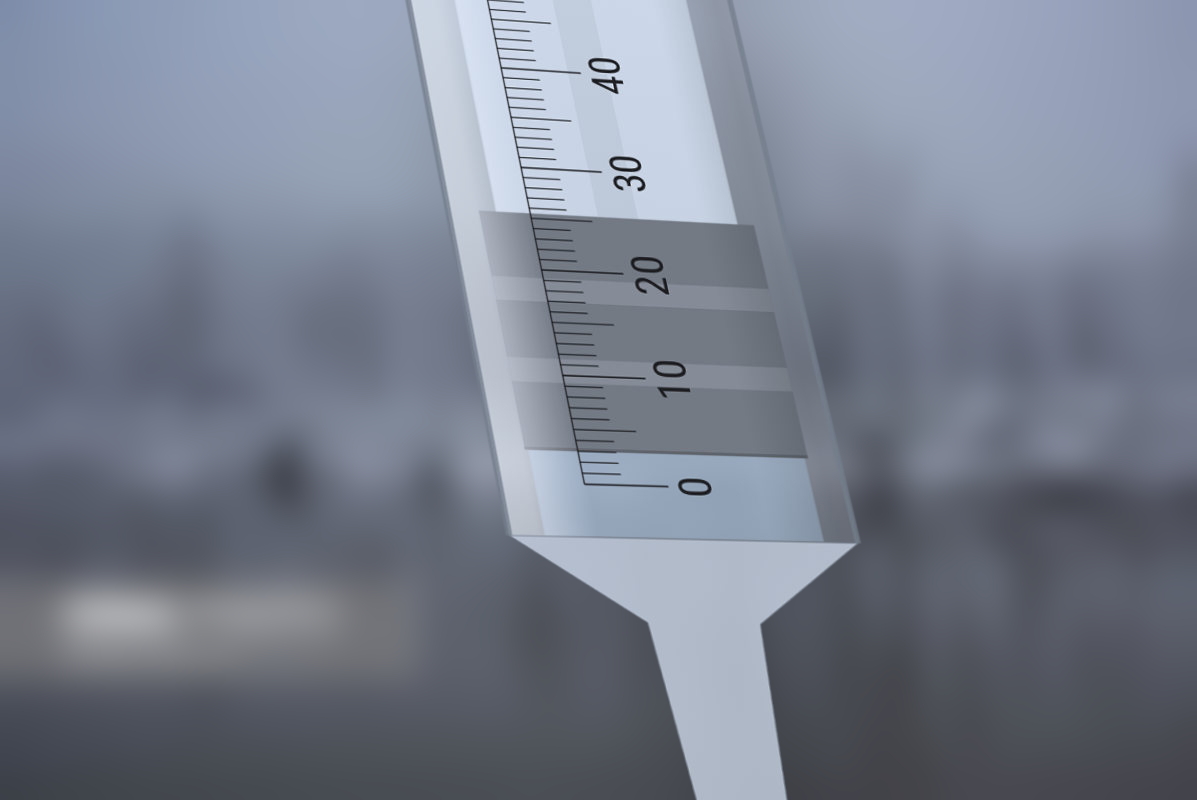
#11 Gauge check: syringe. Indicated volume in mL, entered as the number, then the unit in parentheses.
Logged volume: 3 (mL)
